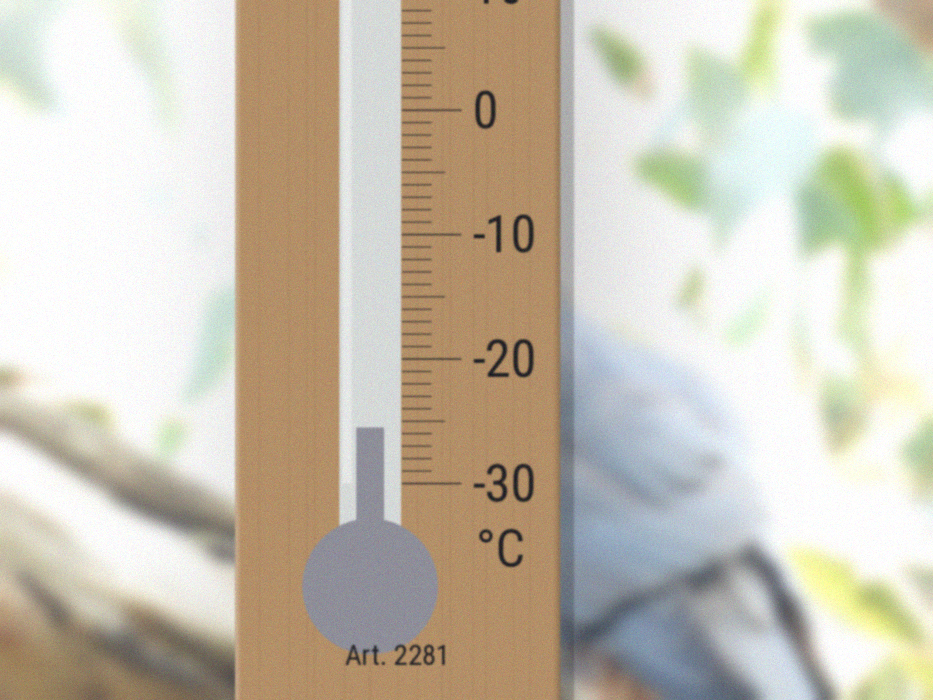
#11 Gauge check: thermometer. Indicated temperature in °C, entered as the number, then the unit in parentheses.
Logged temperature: -25.5 (°C)
